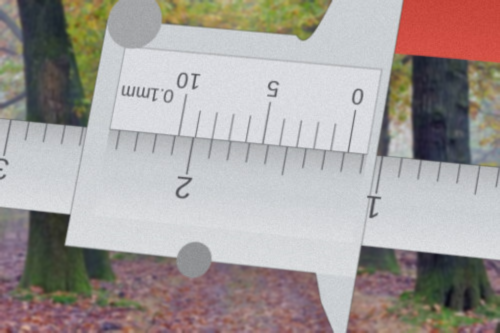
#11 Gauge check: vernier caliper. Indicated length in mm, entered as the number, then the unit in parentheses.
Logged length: 11.8 (mm)
